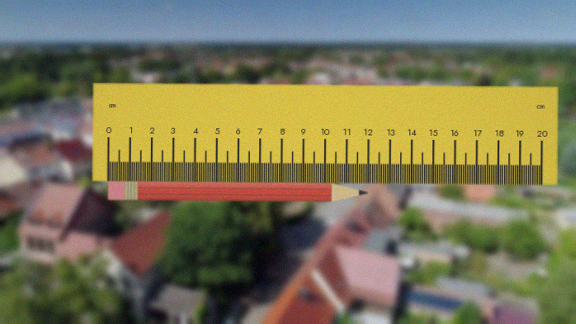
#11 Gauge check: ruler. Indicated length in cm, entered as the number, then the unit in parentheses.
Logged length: 12 (cm)
